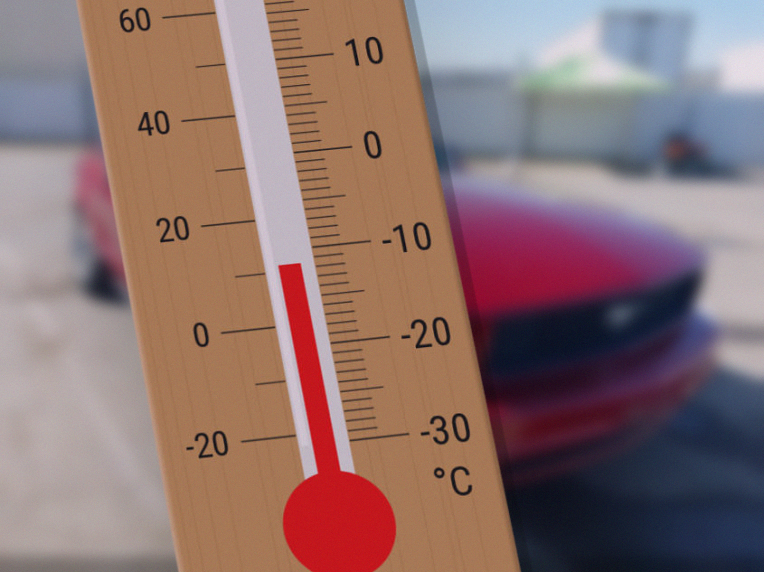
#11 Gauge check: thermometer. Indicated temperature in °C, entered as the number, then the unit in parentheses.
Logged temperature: -11.5 (°C)
